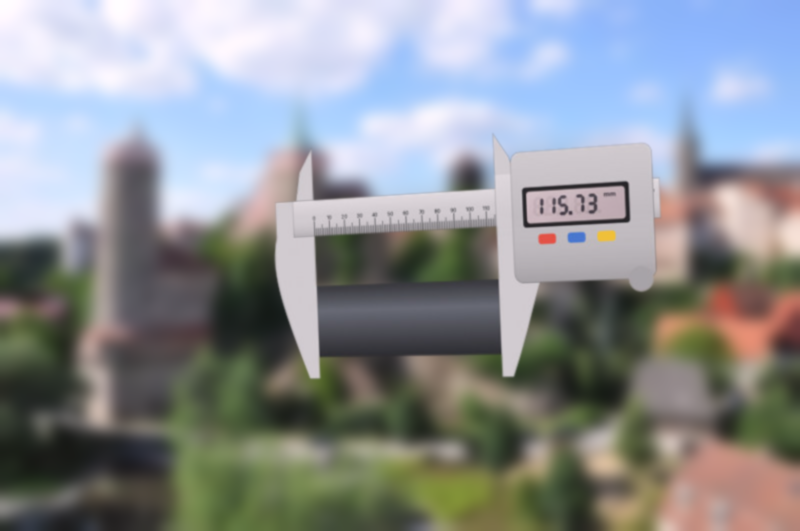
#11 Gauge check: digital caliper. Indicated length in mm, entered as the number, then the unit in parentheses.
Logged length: 115.73 (mm)
